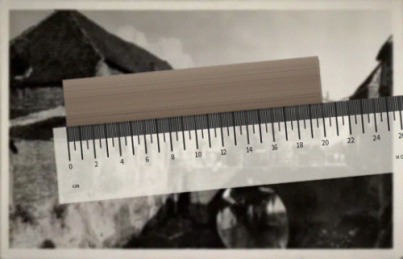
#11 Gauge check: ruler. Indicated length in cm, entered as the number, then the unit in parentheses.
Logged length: 20 (cm)
